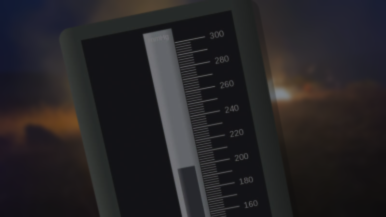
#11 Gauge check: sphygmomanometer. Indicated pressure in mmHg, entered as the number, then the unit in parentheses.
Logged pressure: 200 (mmHg)
